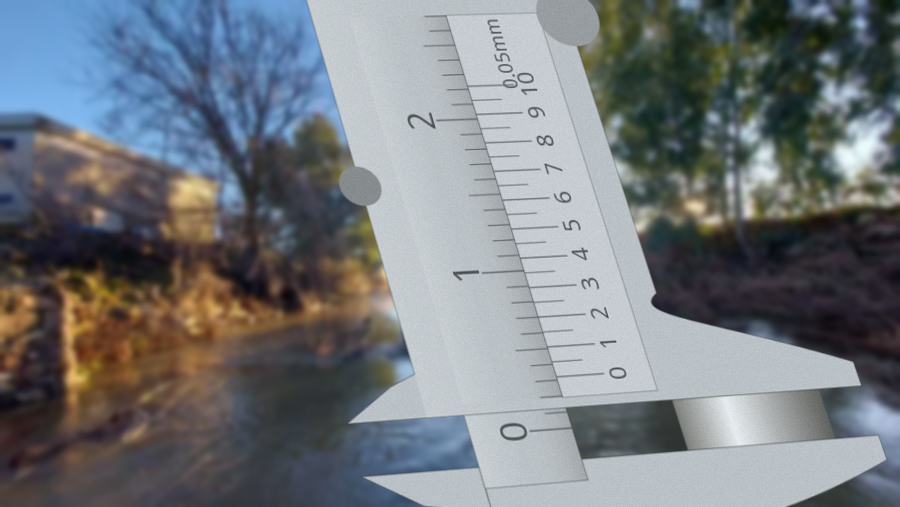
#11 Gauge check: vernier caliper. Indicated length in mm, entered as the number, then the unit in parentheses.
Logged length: 3.2 (mm)
